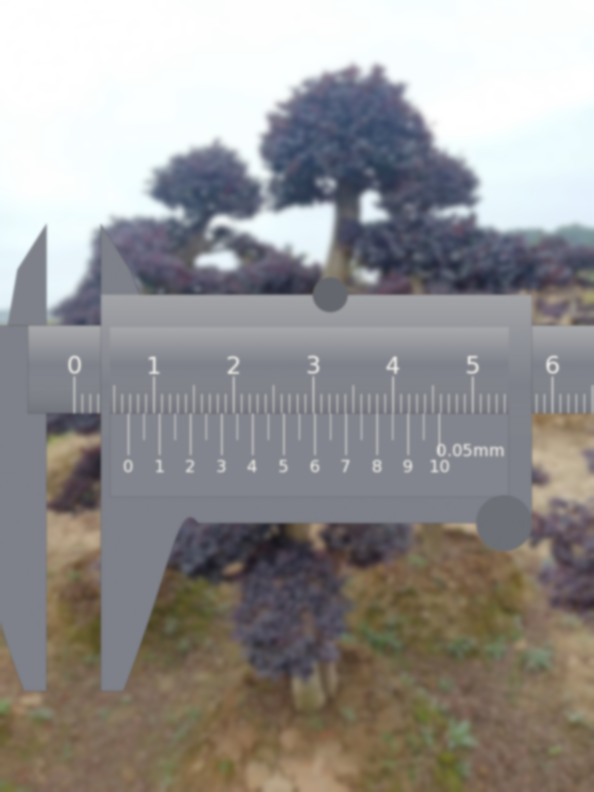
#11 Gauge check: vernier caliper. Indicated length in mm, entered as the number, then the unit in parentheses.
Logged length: 6.8 (mm)
